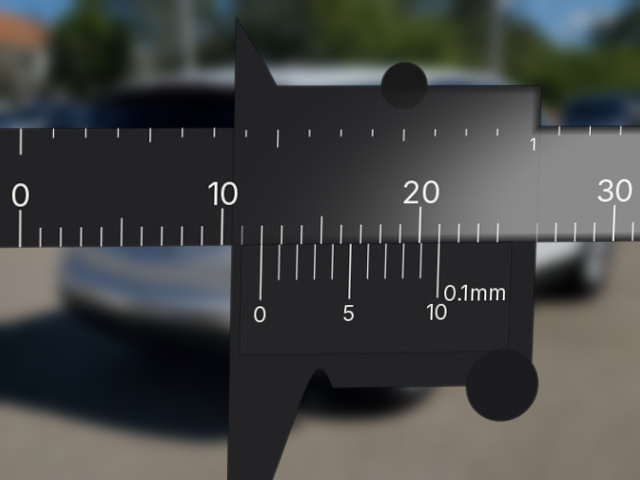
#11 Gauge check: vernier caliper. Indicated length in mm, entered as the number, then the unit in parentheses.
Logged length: 12.0 (mm)
